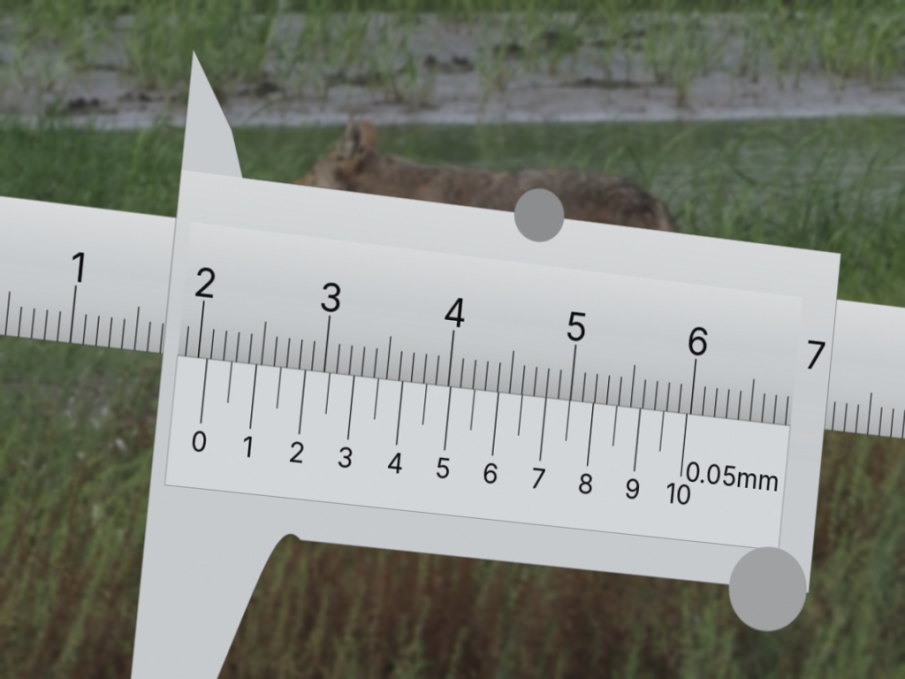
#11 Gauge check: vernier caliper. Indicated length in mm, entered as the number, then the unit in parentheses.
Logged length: 20.7 (mm)
